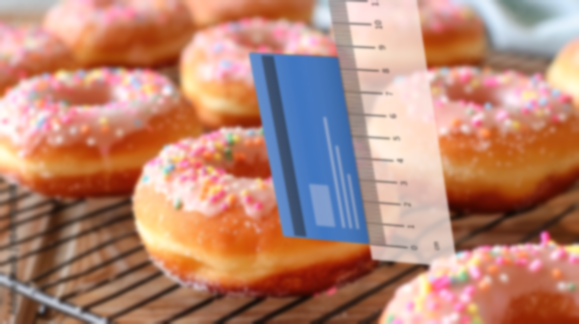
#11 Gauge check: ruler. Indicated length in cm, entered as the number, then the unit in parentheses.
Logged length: 8.5 (cm)
